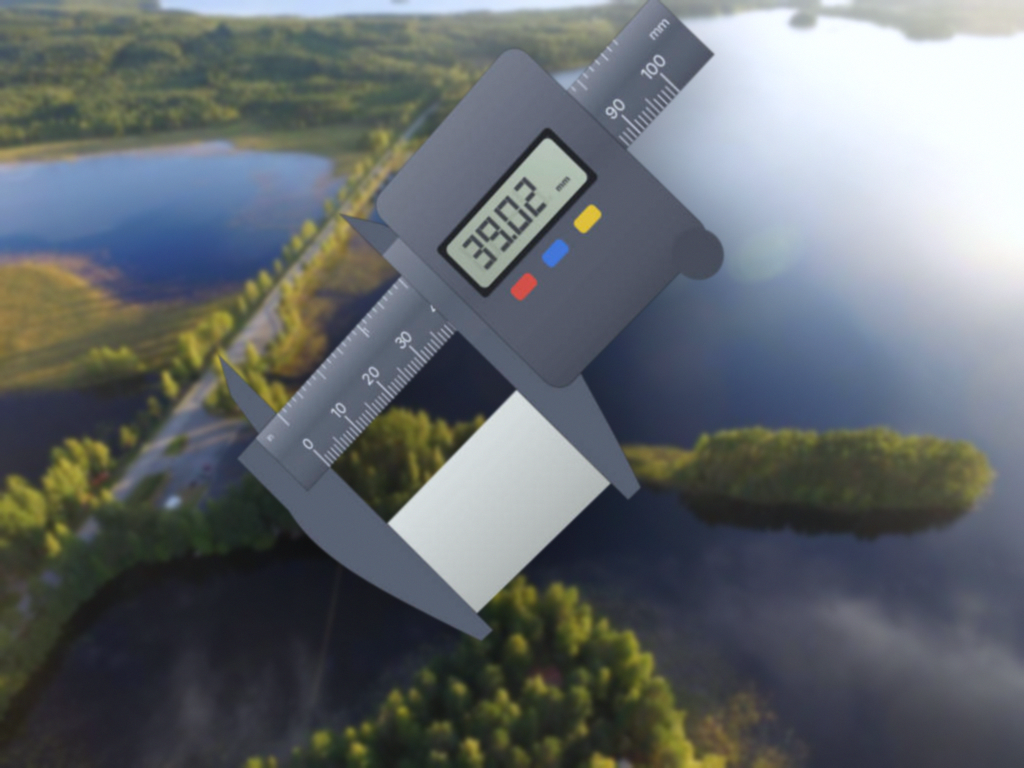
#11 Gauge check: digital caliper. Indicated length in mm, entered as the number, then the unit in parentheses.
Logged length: 39.02 (mm)
